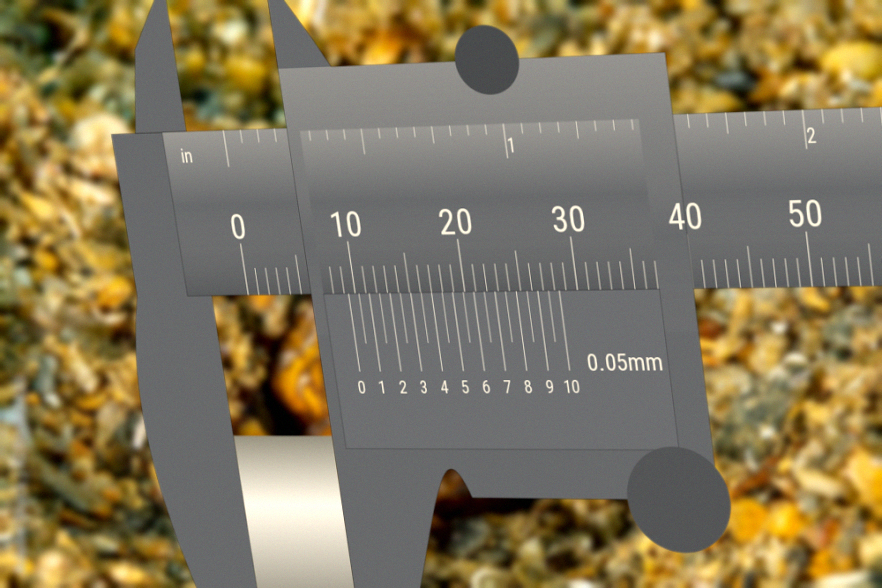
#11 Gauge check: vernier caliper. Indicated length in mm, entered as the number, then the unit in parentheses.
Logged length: 9.4 (mm)
